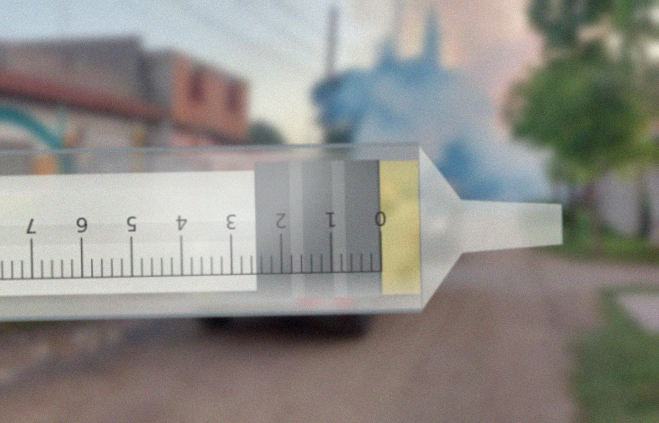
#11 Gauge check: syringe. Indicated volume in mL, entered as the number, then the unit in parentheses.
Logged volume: 0 (mL)
